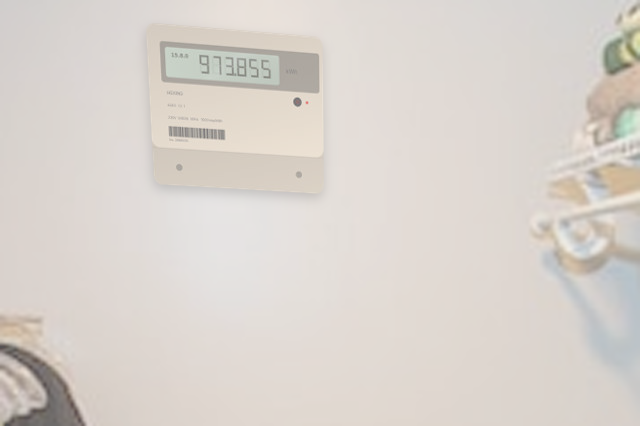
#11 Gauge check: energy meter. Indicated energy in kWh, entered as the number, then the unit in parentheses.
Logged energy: 973.855 (kWh)
